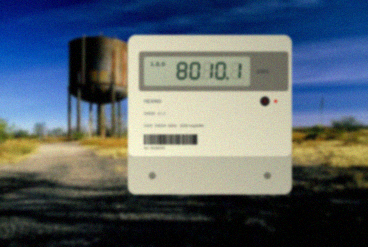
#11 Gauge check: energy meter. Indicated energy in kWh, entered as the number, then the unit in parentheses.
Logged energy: 8010.1 (kWh)
